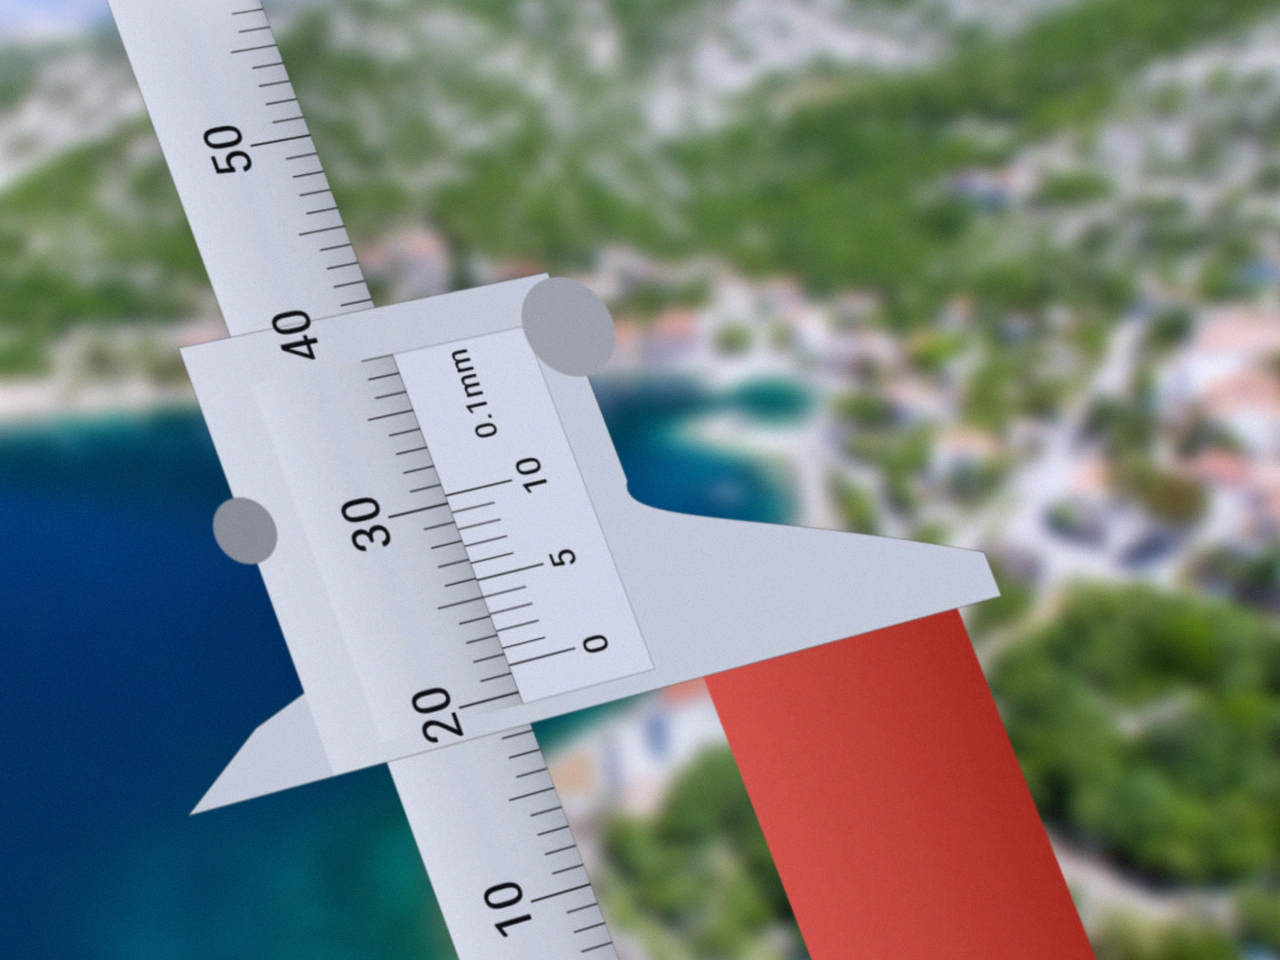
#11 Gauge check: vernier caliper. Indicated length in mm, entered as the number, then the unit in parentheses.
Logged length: 21.4 (mm)
